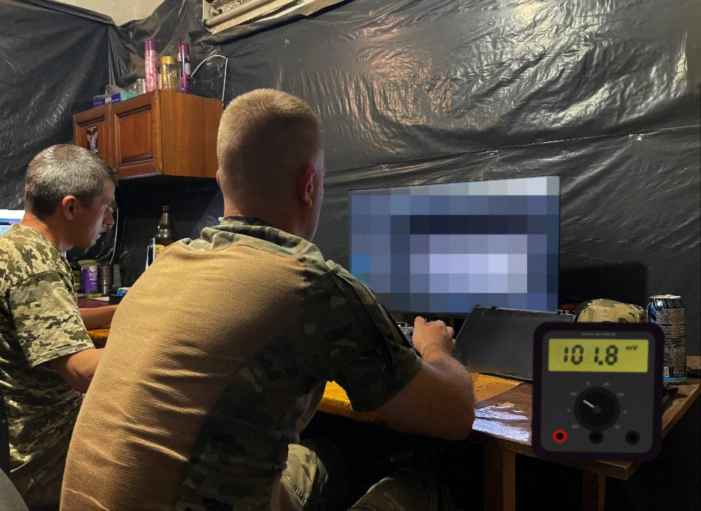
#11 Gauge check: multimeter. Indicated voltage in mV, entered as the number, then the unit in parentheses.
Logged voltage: 101.8 (mV)
